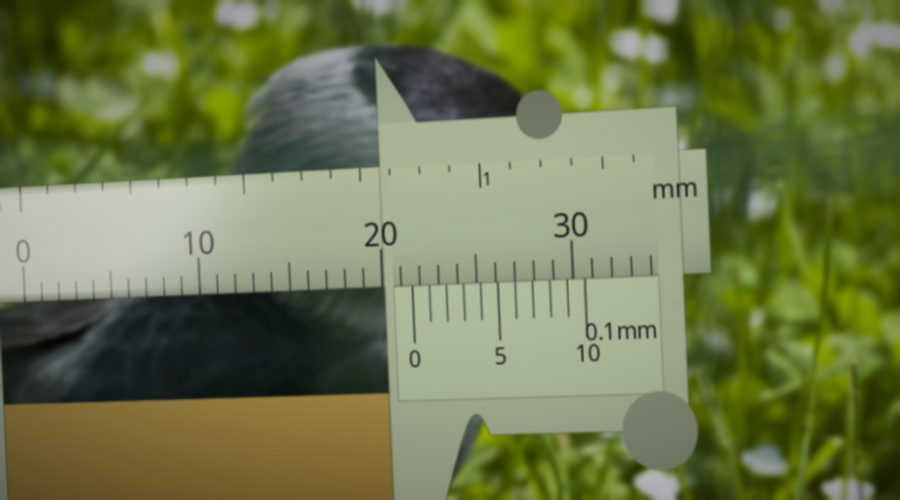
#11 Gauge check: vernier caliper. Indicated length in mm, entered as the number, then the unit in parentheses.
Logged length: 21.6 (mm)
